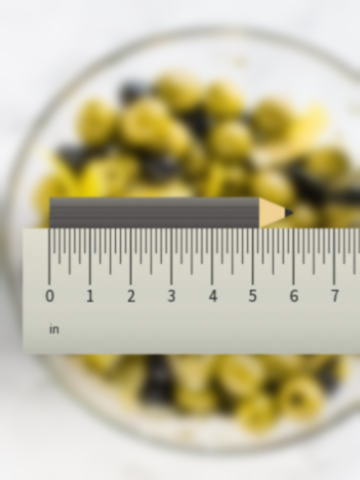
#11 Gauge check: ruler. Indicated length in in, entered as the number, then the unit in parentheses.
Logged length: 6 (in)
